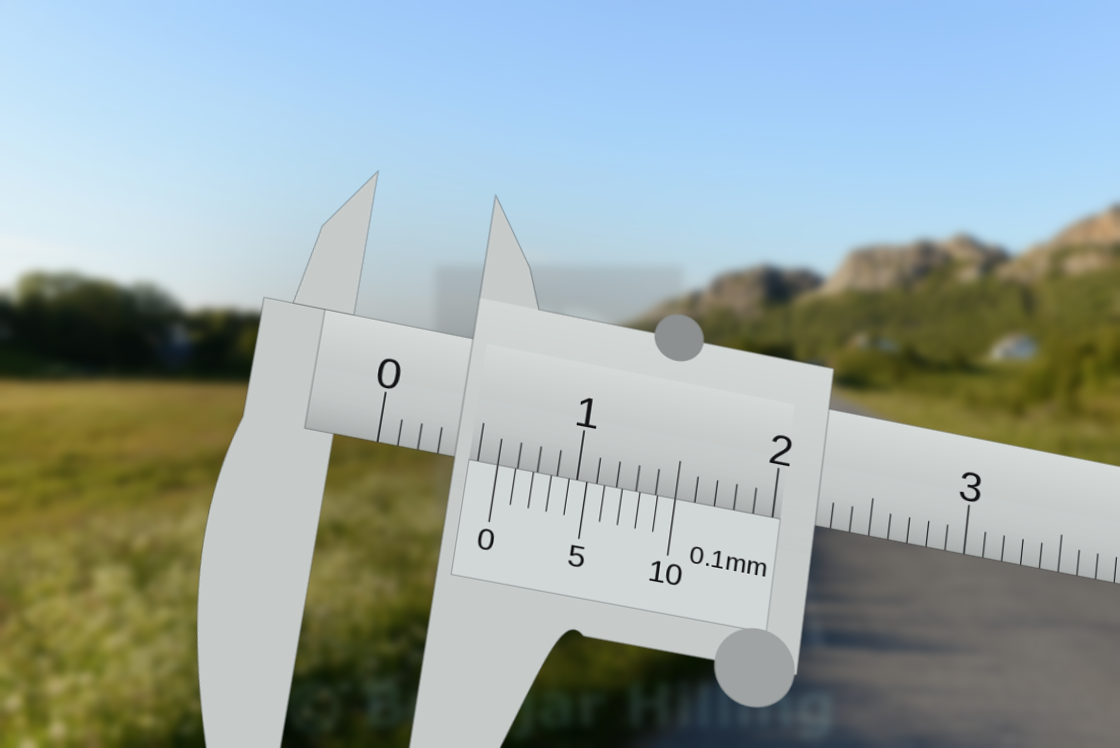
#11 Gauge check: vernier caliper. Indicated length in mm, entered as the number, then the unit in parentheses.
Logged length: 6.0 (mm)
